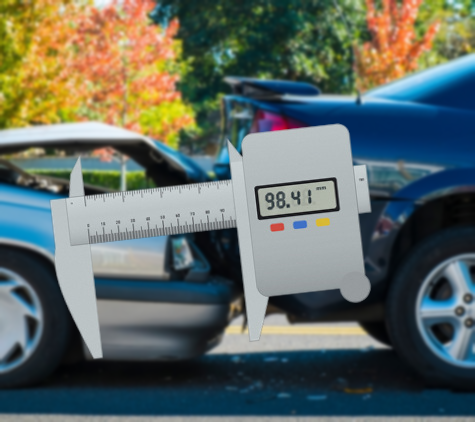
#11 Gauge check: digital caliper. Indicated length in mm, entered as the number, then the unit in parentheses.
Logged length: 98.41 (mm)
